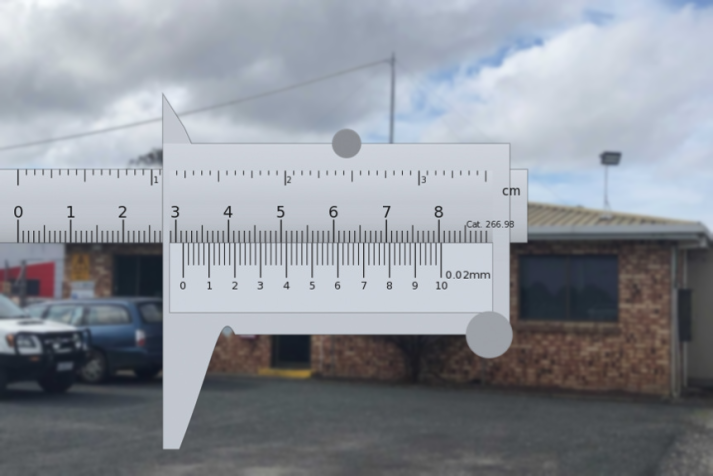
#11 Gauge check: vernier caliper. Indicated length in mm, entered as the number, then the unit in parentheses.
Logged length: 31.4 (mm)
